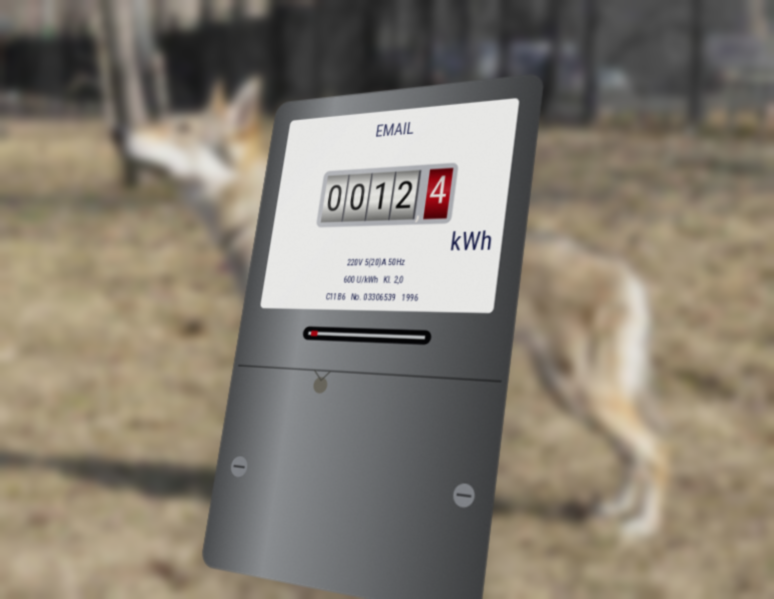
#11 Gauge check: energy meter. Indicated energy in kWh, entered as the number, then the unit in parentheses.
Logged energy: 12.4 (kWh)
